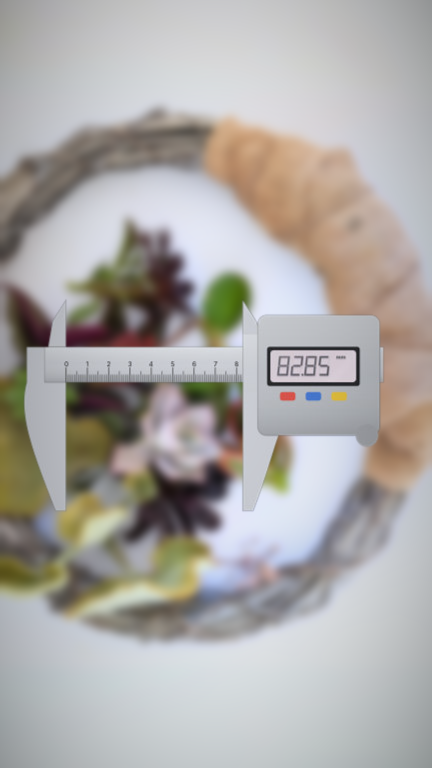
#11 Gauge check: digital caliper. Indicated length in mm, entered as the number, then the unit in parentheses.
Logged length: 82.85 (mm)
